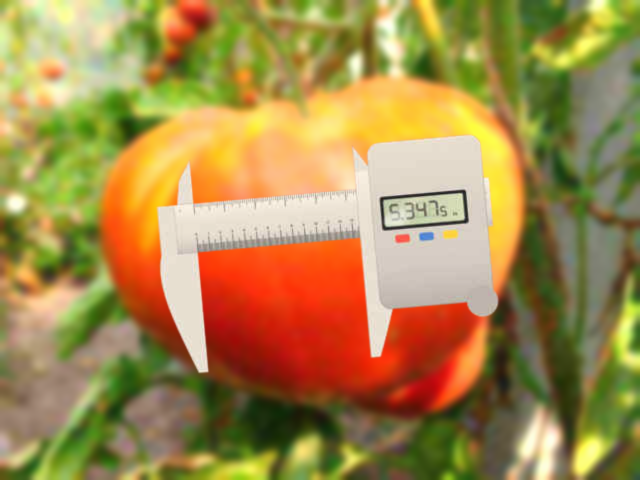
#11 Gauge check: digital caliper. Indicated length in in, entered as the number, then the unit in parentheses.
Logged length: 5.3475 (in)
